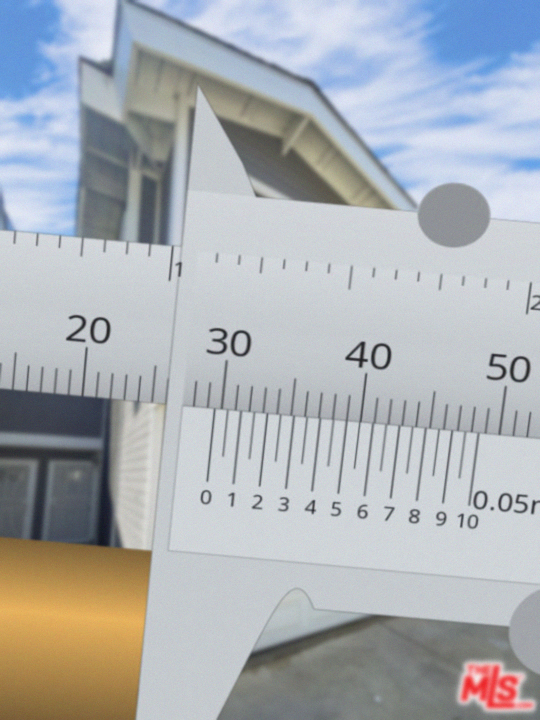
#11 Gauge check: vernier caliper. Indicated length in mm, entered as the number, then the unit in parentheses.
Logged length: 29.5 (mm)
